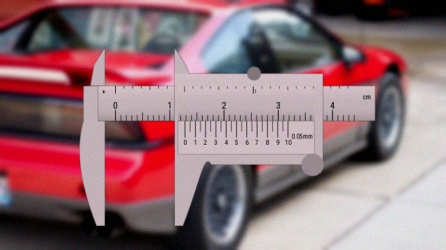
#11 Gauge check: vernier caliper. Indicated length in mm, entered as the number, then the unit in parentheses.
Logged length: 12.8 (mm)
